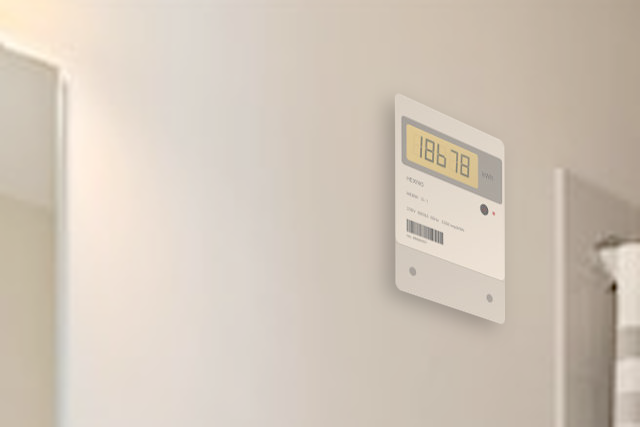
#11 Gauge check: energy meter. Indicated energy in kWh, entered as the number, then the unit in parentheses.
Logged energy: 18678 (kWh)
